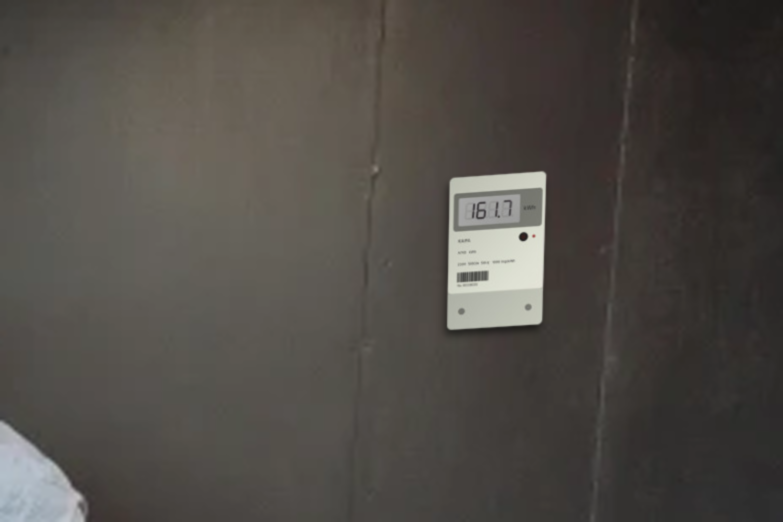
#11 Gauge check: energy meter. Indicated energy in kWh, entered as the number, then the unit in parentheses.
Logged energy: 161.7 (kWh)
